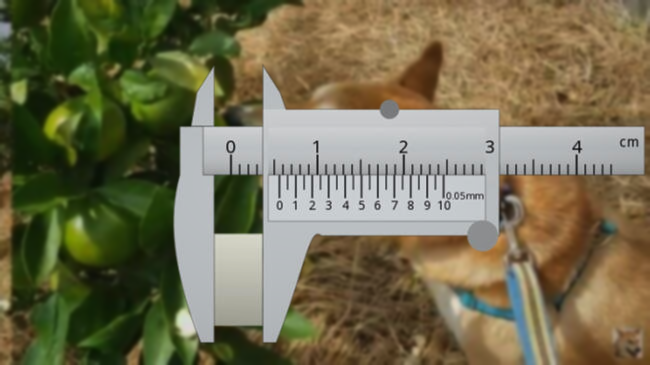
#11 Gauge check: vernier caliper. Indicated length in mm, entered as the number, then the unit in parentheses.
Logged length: 5.6 (mm)
